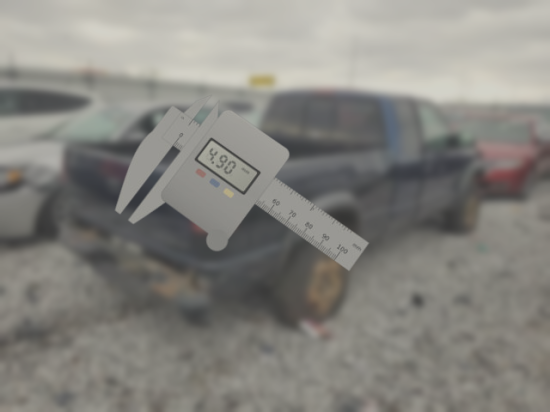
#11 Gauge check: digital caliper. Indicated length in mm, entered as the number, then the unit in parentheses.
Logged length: 4.90 (mm)
